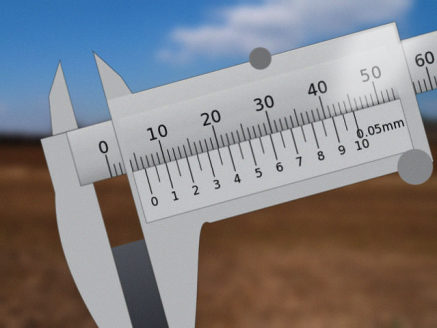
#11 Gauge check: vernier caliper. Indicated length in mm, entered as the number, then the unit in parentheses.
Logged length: 6.2 (mm)
